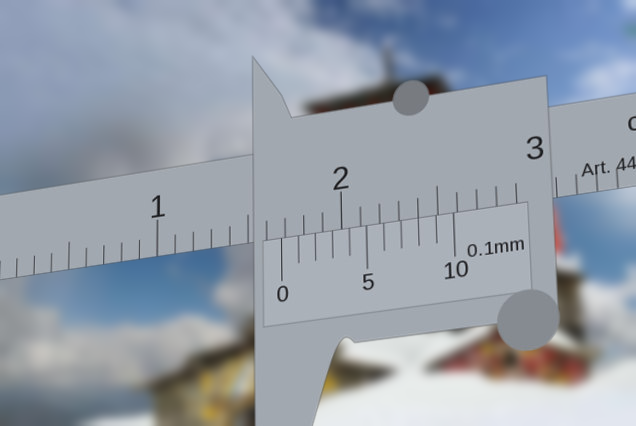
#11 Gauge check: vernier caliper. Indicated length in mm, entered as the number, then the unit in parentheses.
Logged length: 16.8 (mm)
